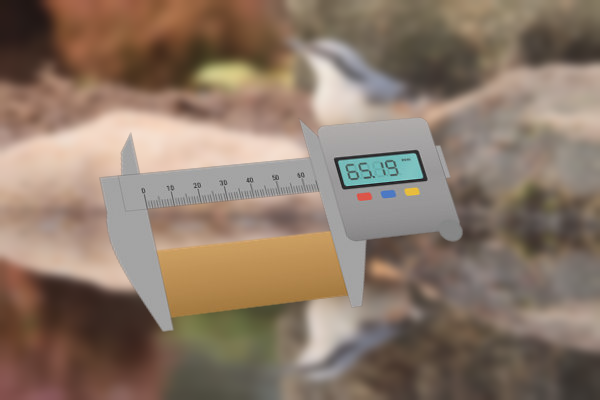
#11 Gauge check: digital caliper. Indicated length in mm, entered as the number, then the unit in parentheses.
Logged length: 65.19 (mm)
